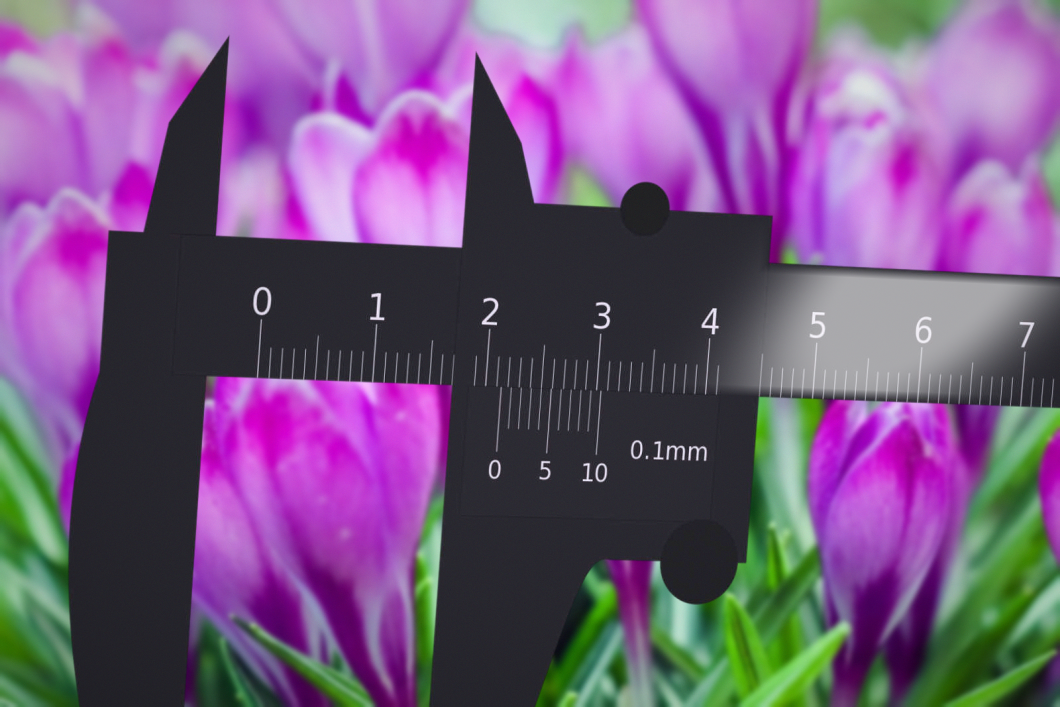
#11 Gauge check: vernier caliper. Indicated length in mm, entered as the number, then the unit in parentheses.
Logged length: 21.4 (mm)
